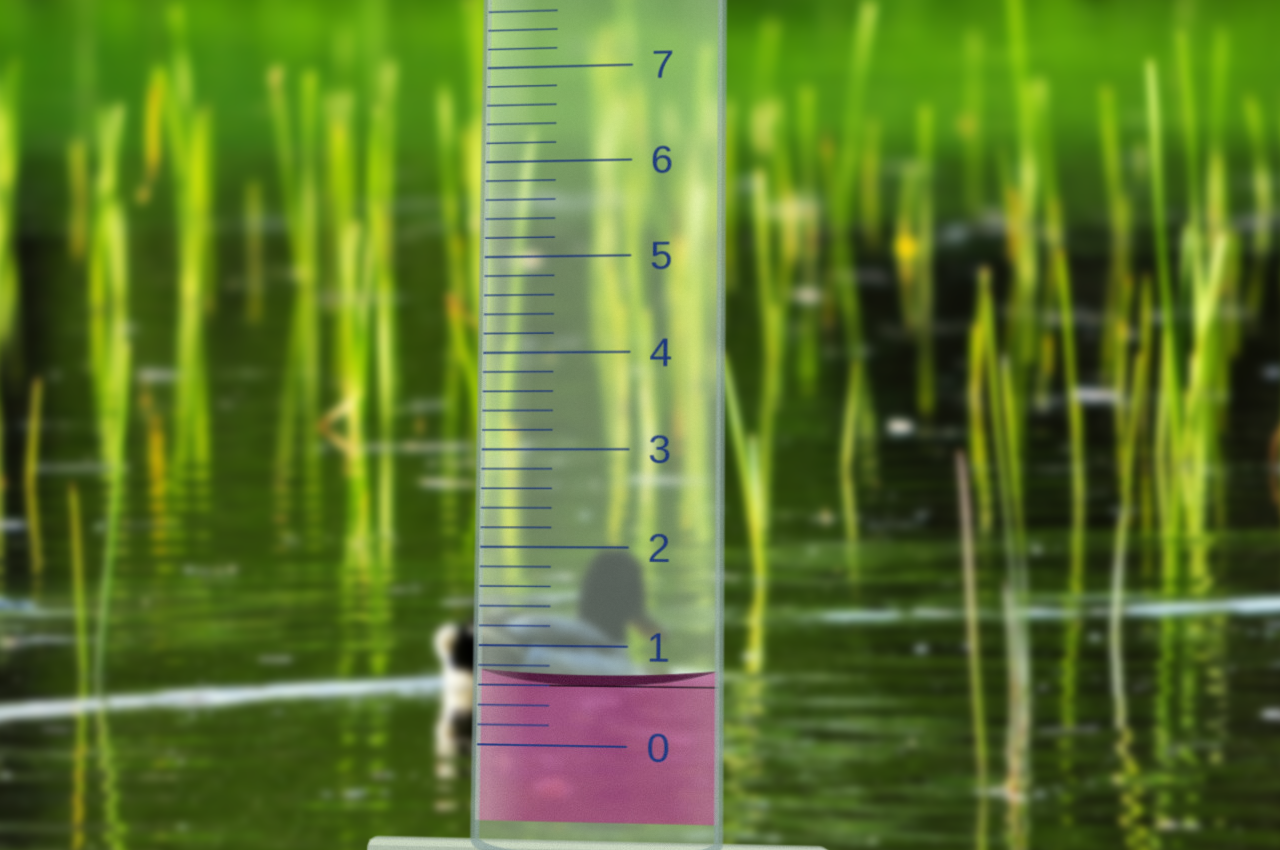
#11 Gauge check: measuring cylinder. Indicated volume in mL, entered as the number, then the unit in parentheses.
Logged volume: 0.6 (mL)
